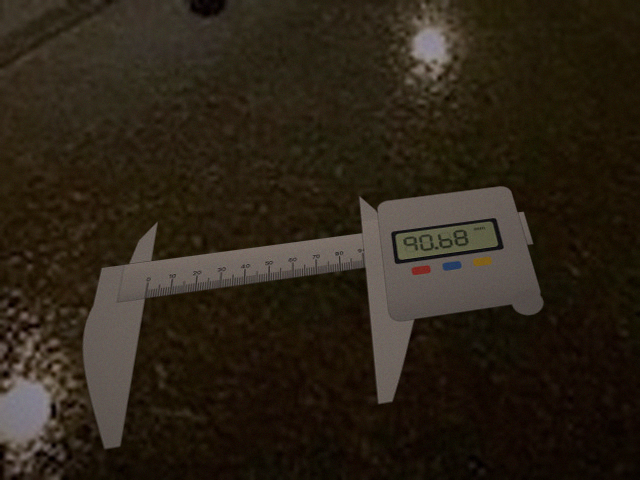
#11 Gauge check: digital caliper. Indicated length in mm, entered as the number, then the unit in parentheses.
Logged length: 90.68 (mm)
